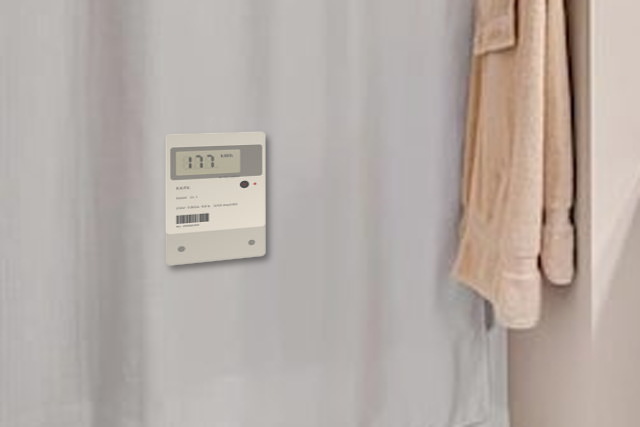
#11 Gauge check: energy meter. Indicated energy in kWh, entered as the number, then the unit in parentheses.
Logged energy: 177 (kWh)
